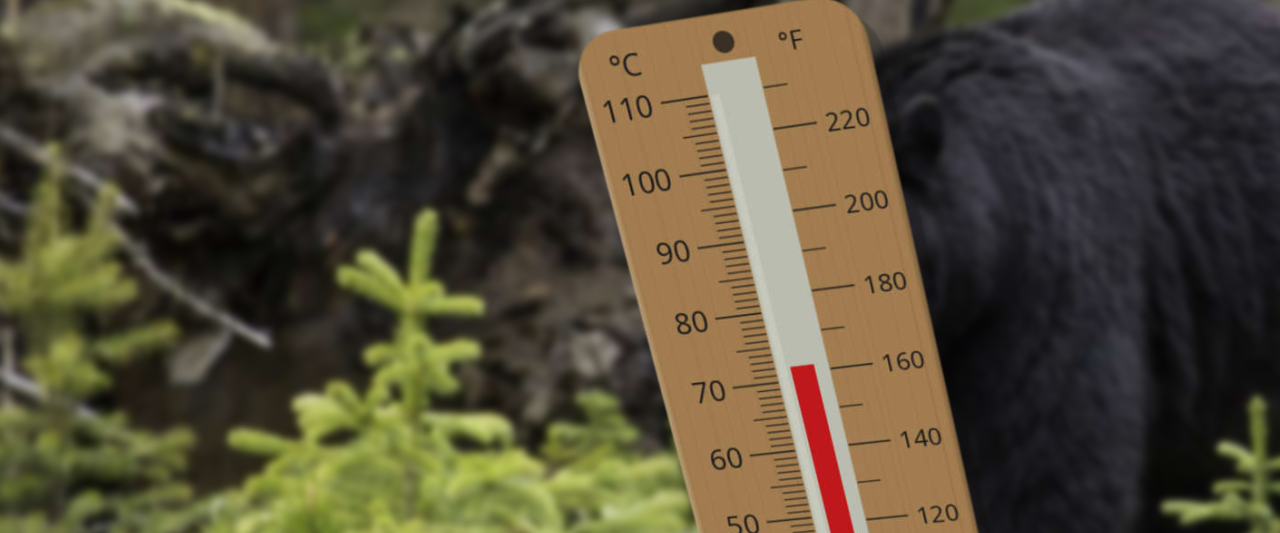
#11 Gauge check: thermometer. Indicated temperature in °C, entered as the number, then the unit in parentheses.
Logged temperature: 72 (°C)
